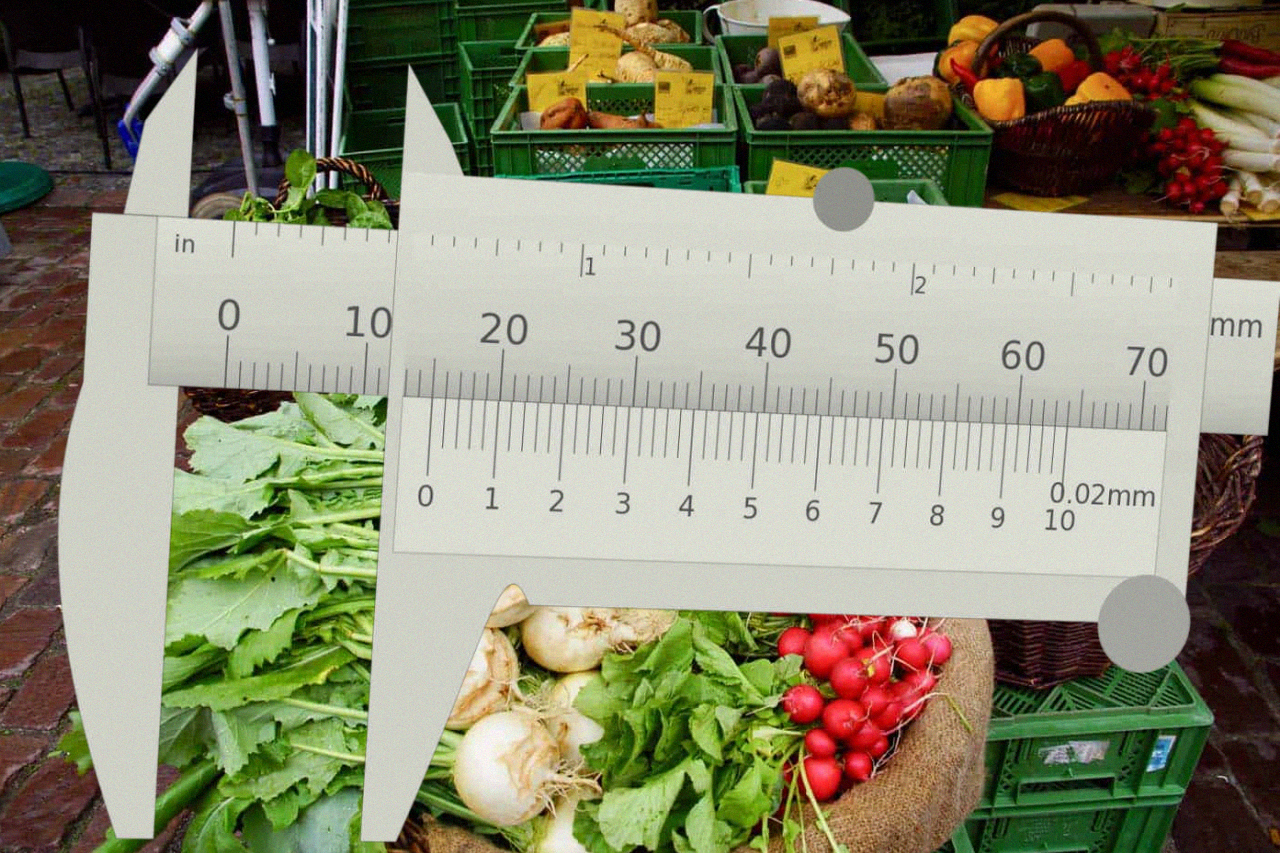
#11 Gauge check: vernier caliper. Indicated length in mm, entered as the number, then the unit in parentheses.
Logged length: 15.0 (mm)
